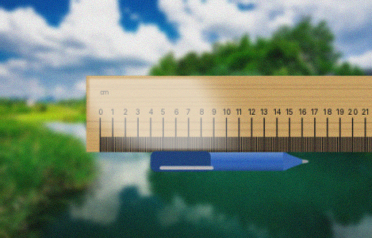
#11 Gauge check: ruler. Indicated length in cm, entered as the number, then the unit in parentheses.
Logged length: 12.5 (cm)
